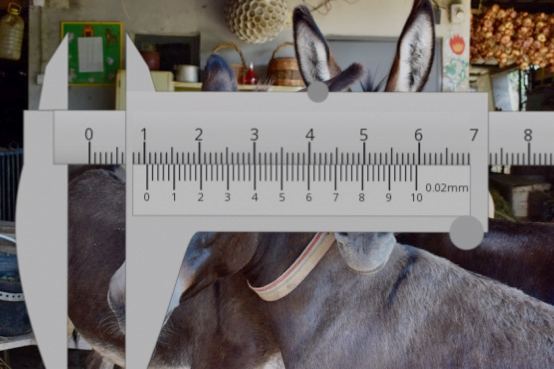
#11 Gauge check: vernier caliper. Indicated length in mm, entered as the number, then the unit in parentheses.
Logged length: 10.5 (mm)
